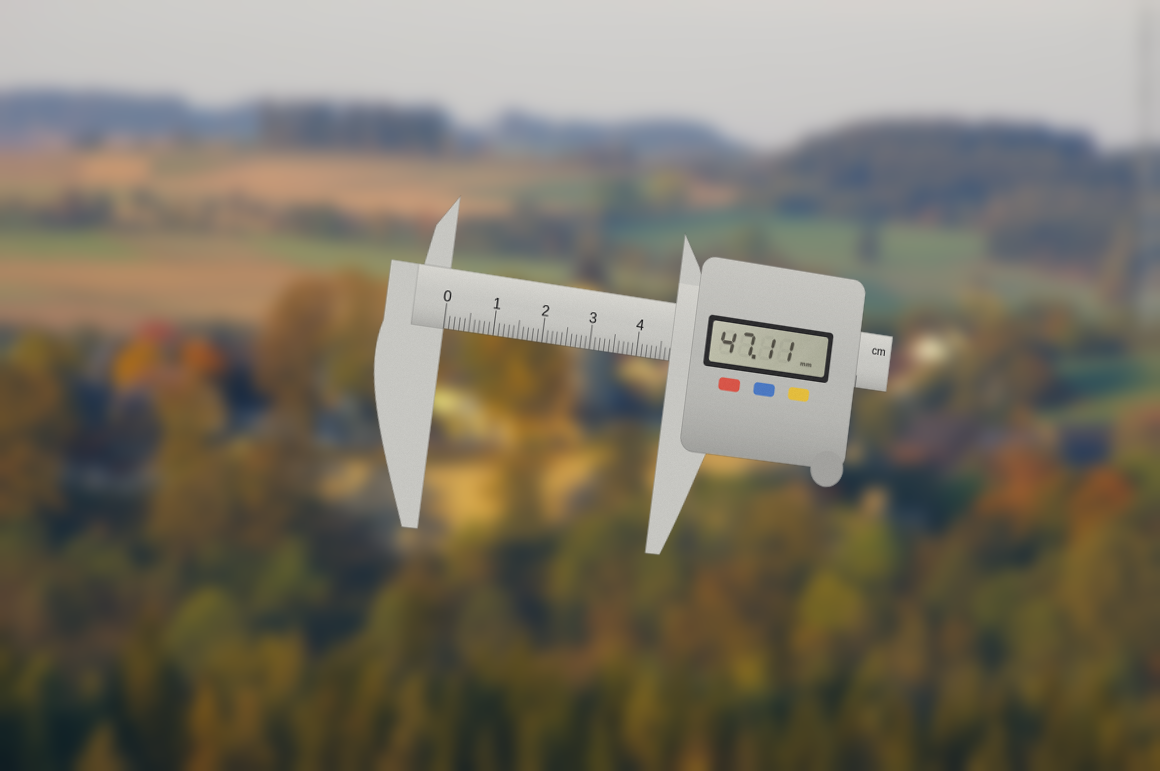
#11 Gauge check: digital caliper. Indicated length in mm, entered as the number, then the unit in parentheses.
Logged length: 47.11 (mm)
